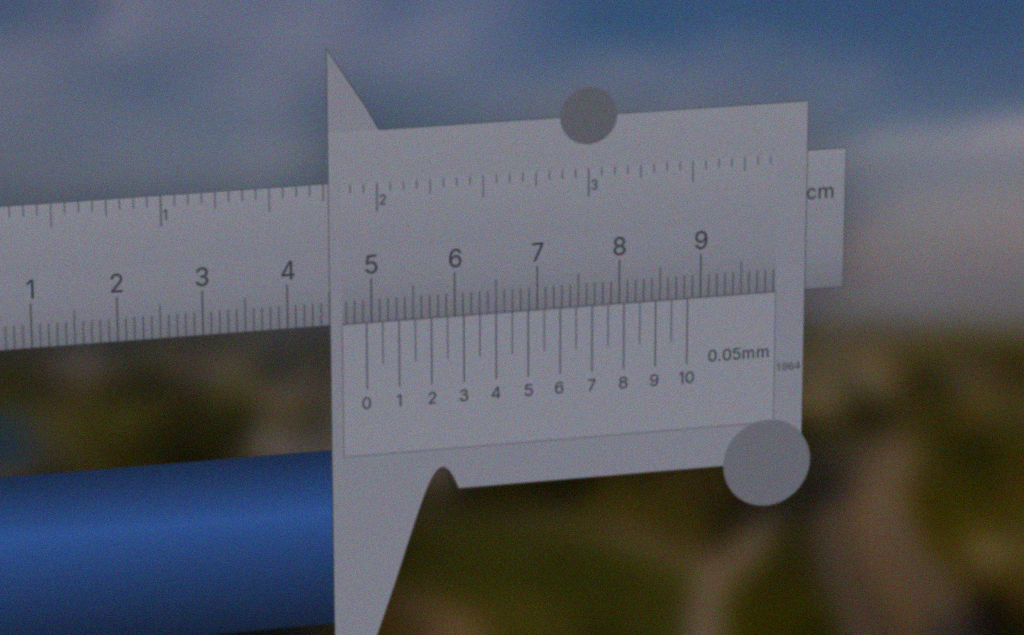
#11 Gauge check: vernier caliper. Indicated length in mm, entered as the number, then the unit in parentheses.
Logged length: 49.4 (mm)
